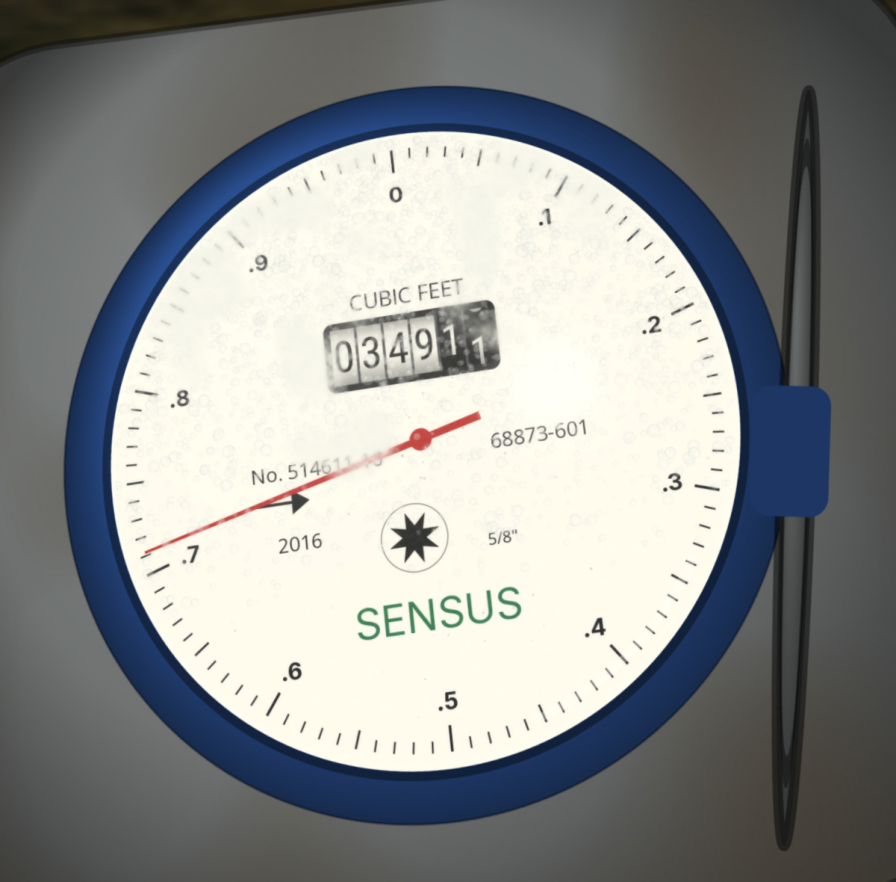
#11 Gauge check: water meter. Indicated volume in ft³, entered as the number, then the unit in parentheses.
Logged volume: 34910.71 (ft³)
